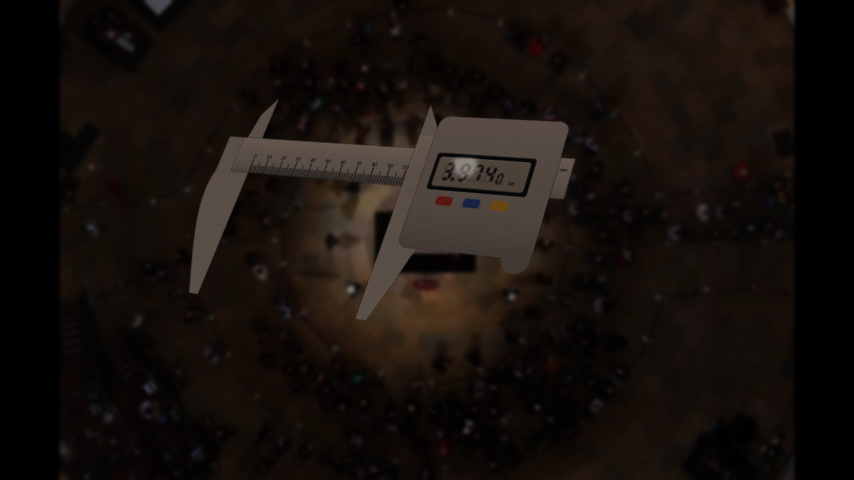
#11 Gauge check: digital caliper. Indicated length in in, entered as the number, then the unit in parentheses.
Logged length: 3.9740 (in)
